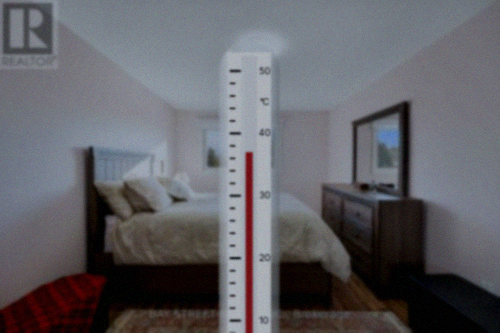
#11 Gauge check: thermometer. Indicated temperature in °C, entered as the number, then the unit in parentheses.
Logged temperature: 37 (°C)
